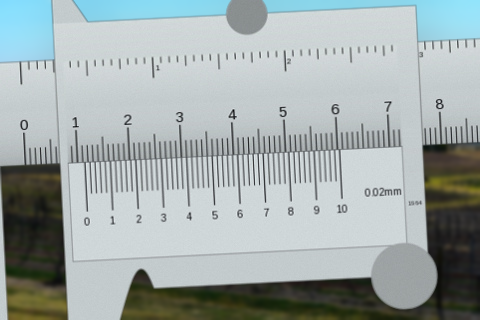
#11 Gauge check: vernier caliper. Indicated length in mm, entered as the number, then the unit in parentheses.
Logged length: 11.4 (mm)
